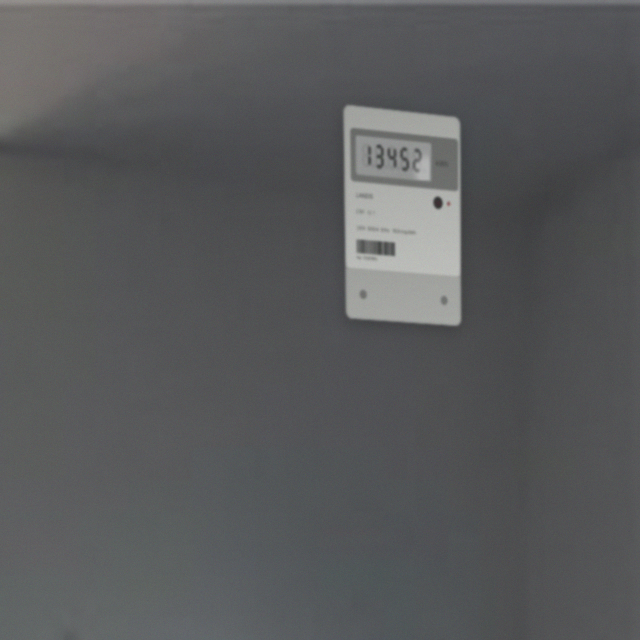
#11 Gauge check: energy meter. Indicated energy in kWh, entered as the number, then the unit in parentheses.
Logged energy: 13452 (kWh)
